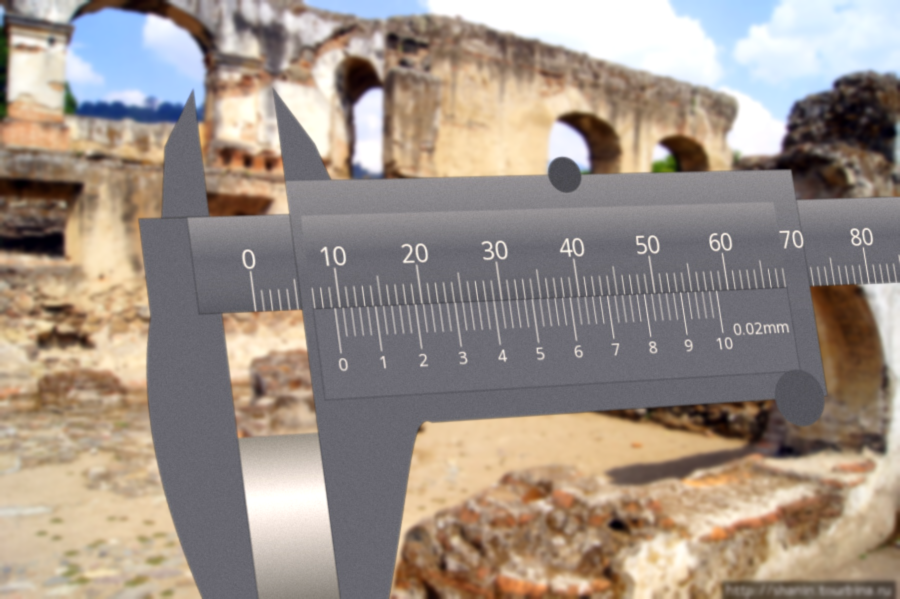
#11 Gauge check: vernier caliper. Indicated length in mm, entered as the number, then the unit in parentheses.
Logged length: 9.4 (mm)
